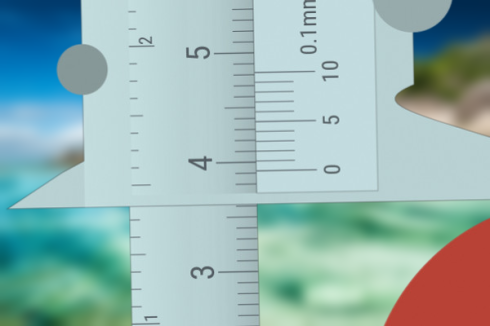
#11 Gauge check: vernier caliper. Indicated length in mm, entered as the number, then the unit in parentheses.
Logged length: 39.2 (mm)
